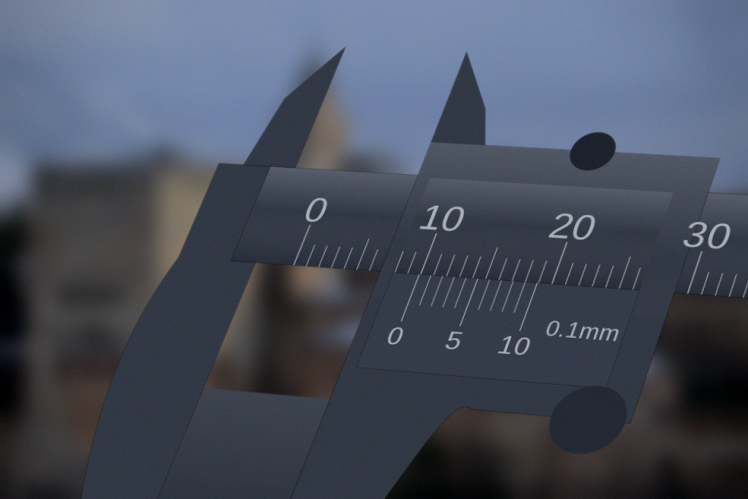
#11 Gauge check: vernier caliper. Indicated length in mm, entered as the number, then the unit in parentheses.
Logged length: 9.9 (mm)
